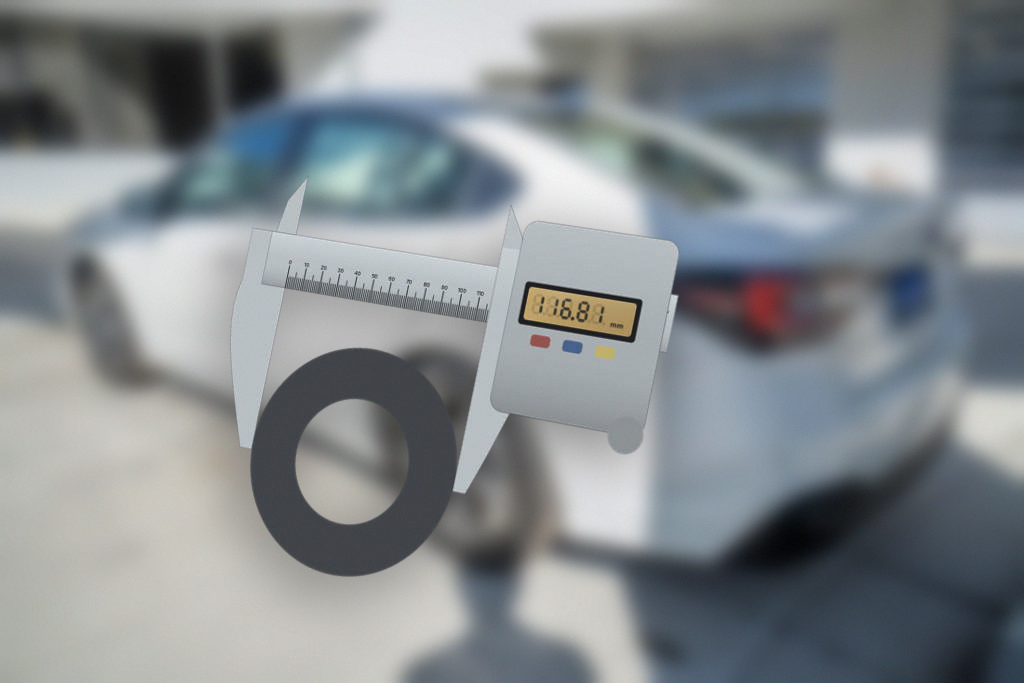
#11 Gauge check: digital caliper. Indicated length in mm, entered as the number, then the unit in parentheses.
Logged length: 116.81 (mm)
